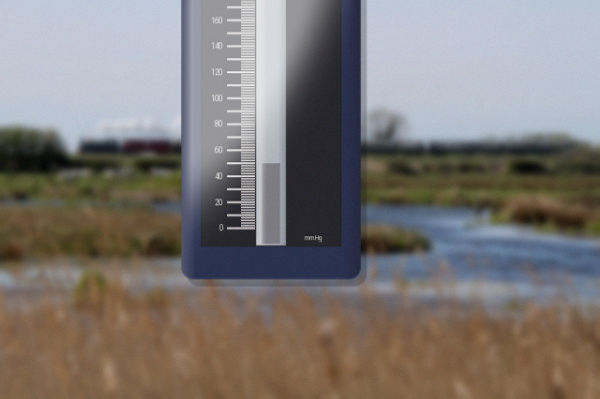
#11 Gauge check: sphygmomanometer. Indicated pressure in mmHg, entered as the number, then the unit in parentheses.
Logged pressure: 50 (mmHg)
